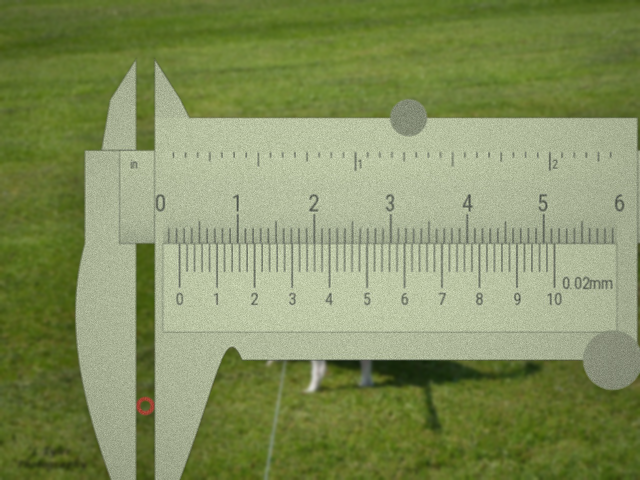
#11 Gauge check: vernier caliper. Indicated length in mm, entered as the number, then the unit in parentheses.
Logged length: 2.4 (mm)
